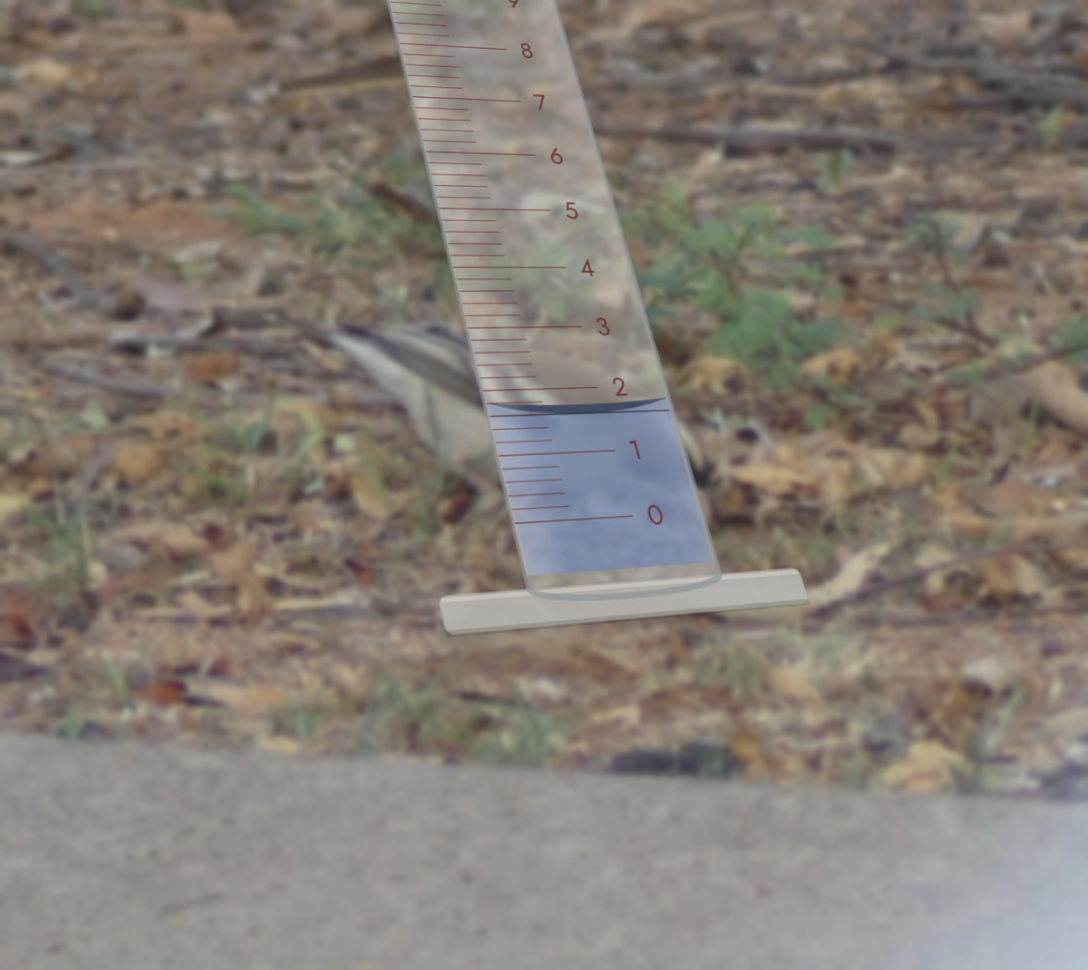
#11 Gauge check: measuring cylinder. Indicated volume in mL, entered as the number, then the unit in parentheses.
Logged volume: 1.6 (mL)
